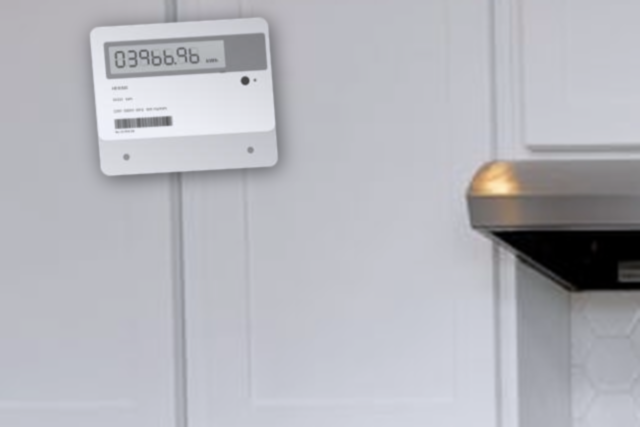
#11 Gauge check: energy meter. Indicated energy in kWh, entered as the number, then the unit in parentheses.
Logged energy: 3966.96 (kWh)
